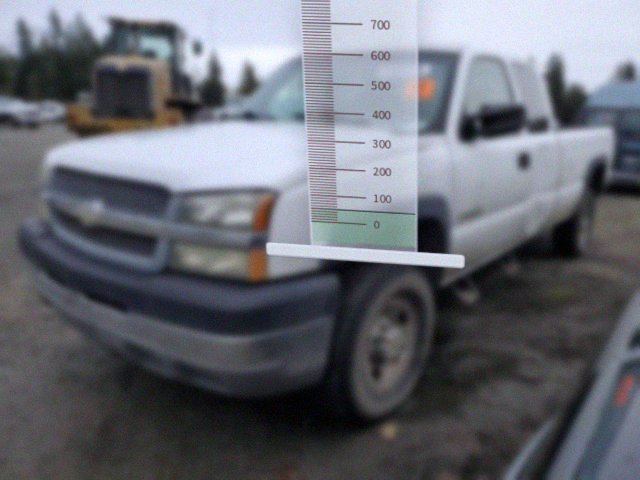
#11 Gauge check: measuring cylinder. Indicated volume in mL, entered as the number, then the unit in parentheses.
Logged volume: 50 (mL)
